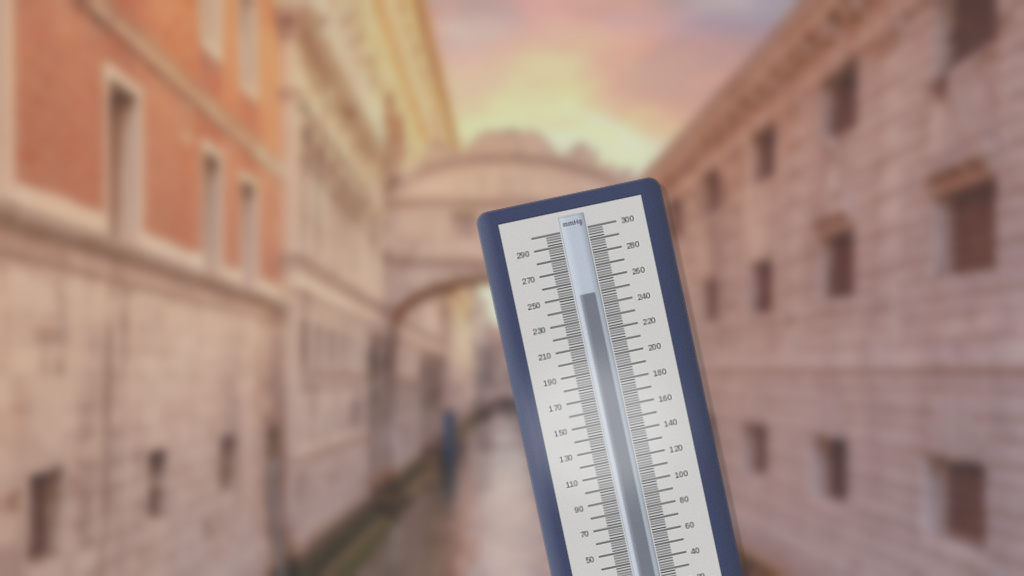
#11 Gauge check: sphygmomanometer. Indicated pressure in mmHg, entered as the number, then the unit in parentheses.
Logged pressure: 250 (mmHg)
